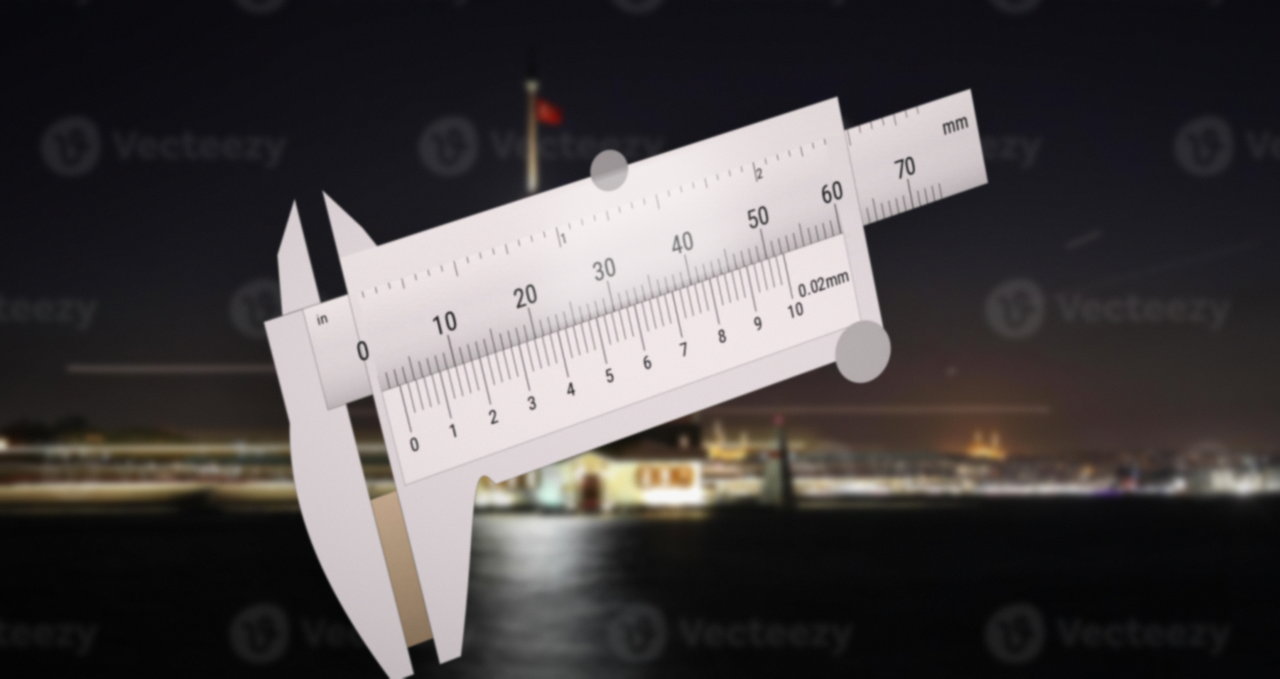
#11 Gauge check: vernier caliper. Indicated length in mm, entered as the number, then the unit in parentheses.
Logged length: 3.2 (mm)
